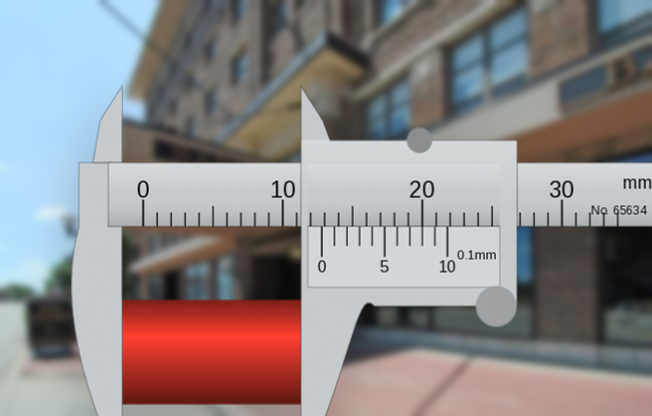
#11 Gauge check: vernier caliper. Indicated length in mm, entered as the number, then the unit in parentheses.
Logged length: 12.8 (mm)
